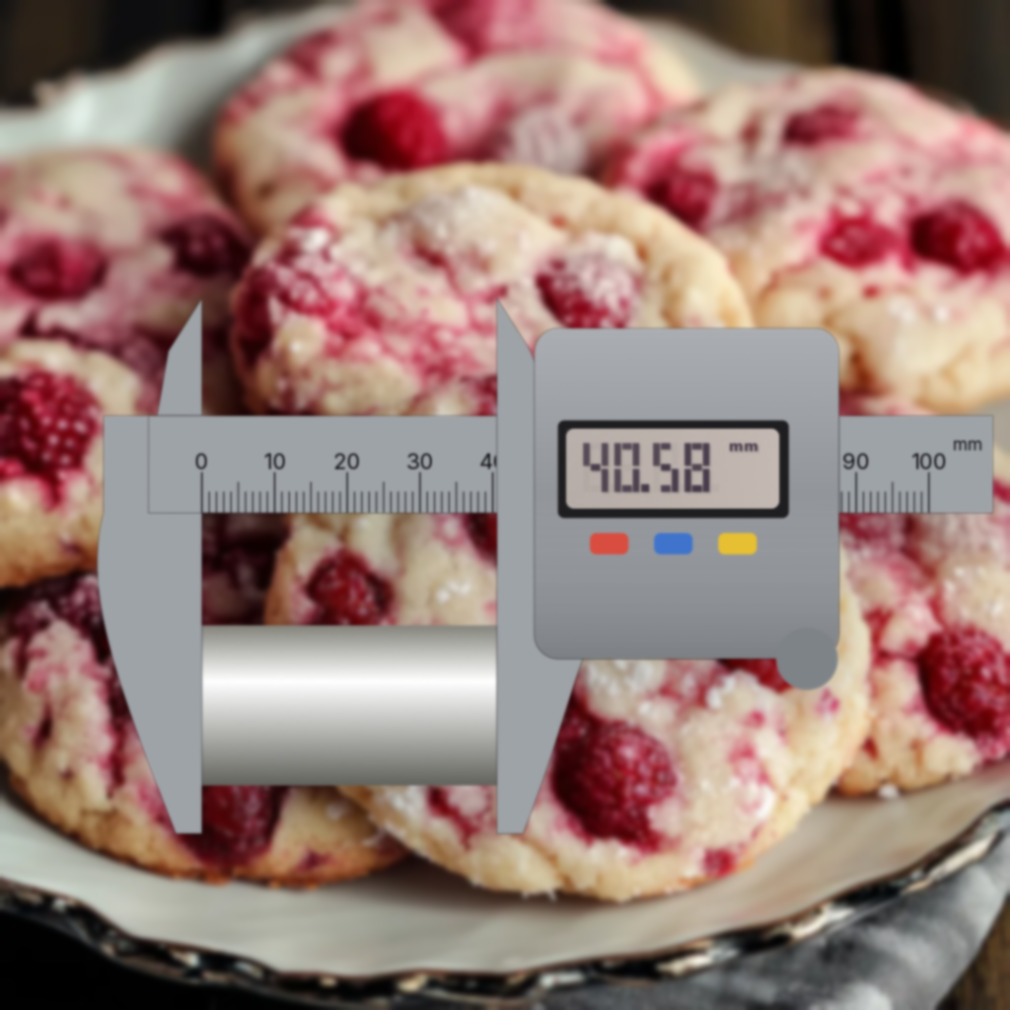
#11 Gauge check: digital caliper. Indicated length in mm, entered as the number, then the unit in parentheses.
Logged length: 40.58 (mm)
